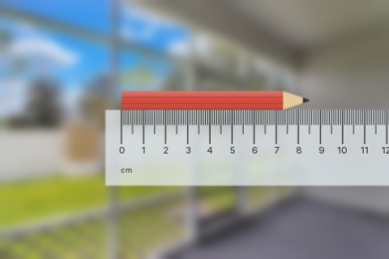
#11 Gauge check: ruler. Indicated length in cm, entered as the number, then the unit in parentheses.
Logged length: 8.5 (cm)
